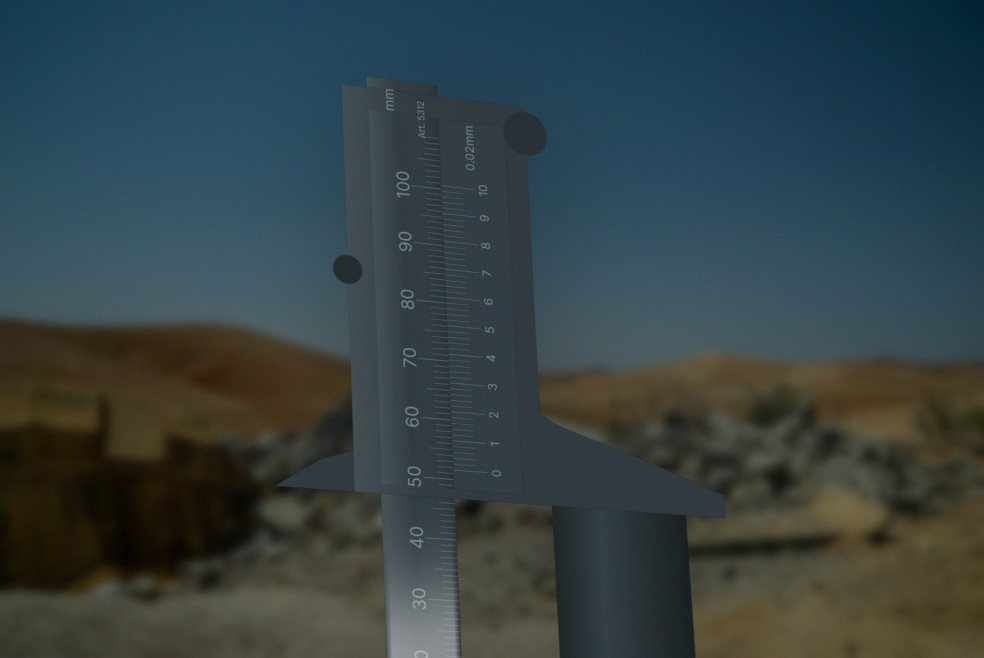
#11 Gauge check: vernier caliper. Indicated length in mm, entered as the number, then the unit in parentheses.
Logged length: 51.6 (mm)
